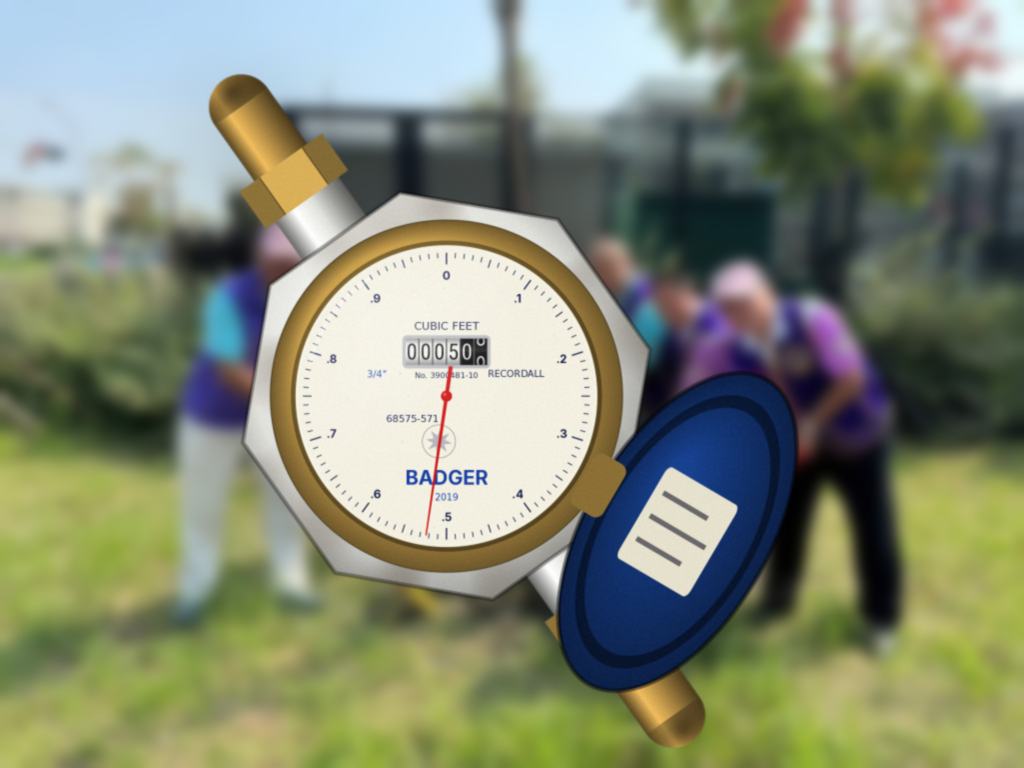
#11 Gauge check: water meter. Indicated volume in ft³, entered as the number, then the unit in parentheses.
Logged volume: 508.52 (ft³)
